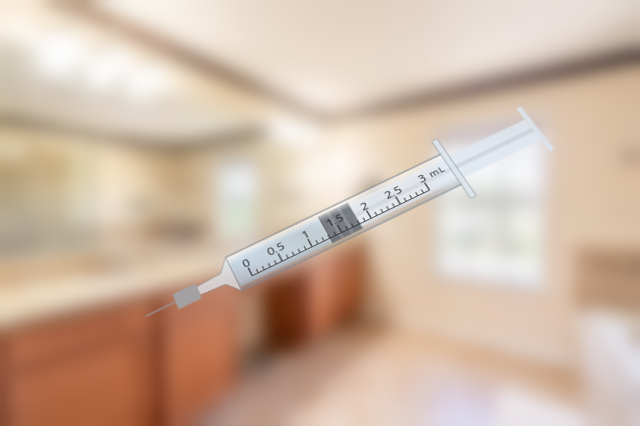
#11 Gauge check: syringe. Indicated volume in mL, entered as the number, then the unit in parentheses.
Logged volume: 1.3 (mL)
